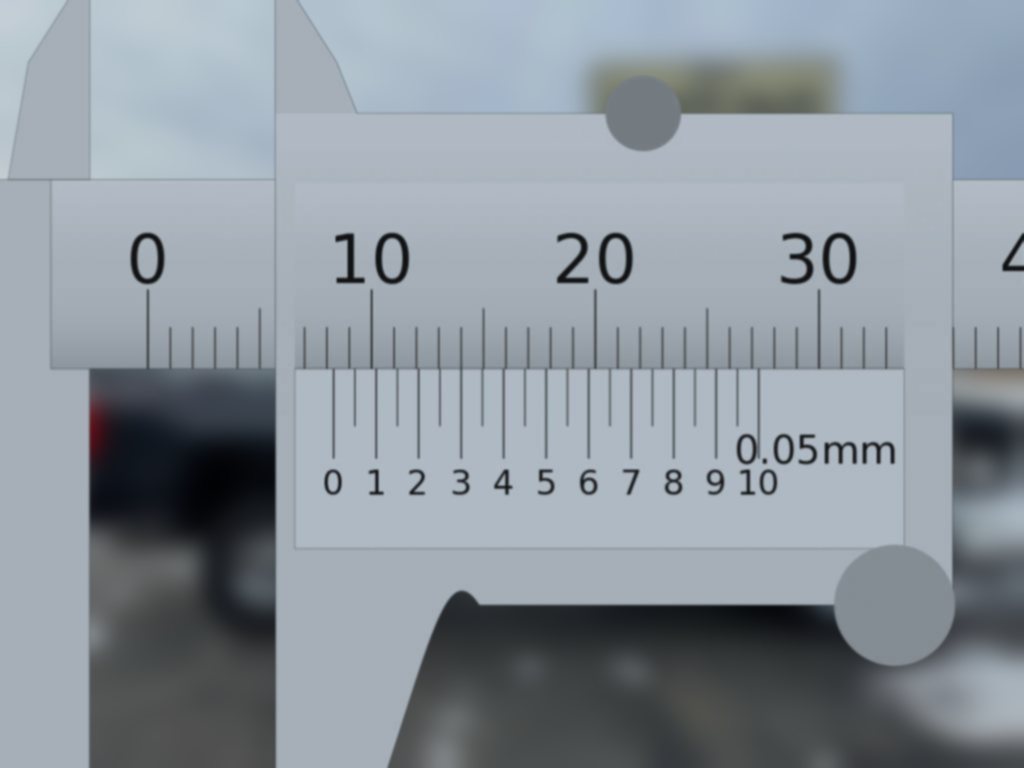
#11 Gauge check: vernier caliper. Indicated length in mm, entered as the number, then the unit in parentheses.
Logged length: 8.3 (mm)
